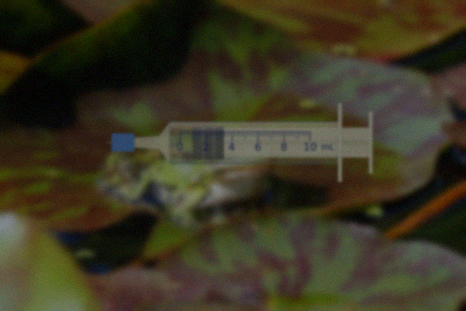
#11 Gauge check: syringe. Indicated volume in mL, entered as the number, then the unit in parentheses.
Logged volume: 1 (mL)
